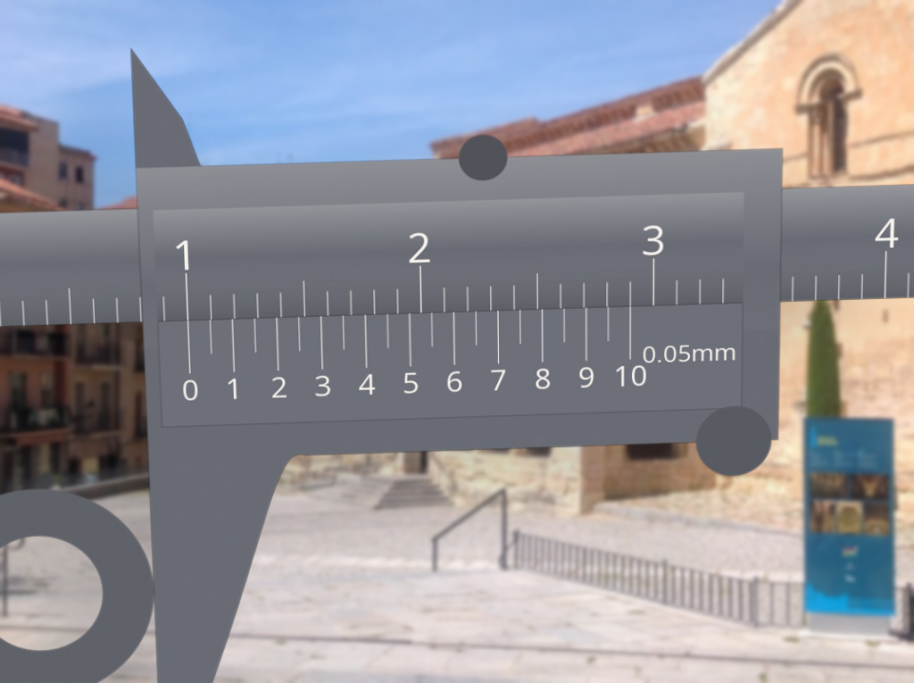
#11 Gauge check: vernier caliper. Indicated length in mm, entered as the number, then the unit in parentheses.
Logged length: 10.00 (mm)
